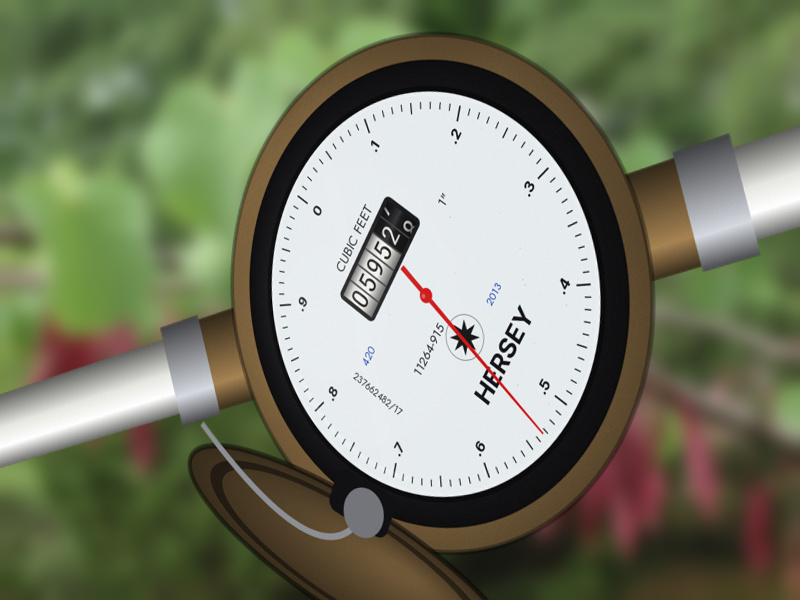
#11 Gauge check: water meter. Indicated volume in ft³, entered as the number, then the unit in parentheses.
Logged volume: 59527.53 (ft³)
